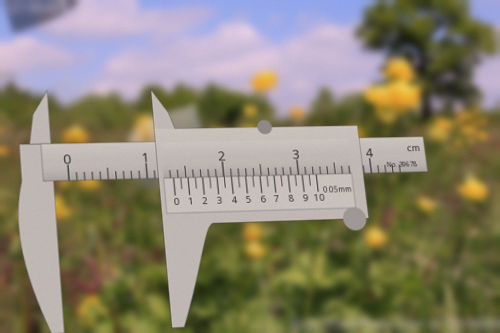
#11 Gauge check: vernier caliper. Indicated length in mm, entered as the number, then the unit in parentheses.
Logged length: 13.4 (mm)
